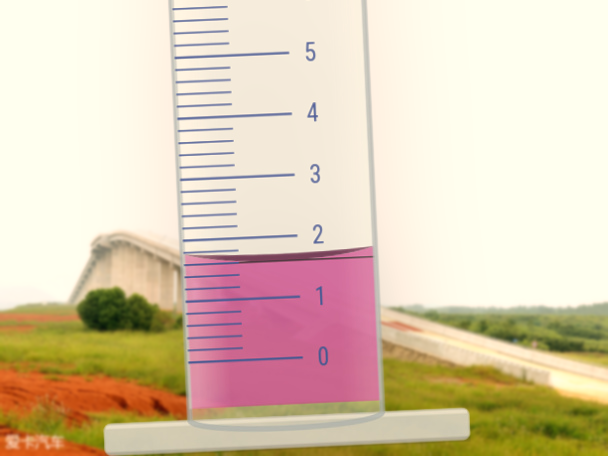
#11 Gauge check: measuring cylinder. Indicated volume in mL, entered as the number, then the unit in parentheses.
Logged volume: 1.6 (mL)
